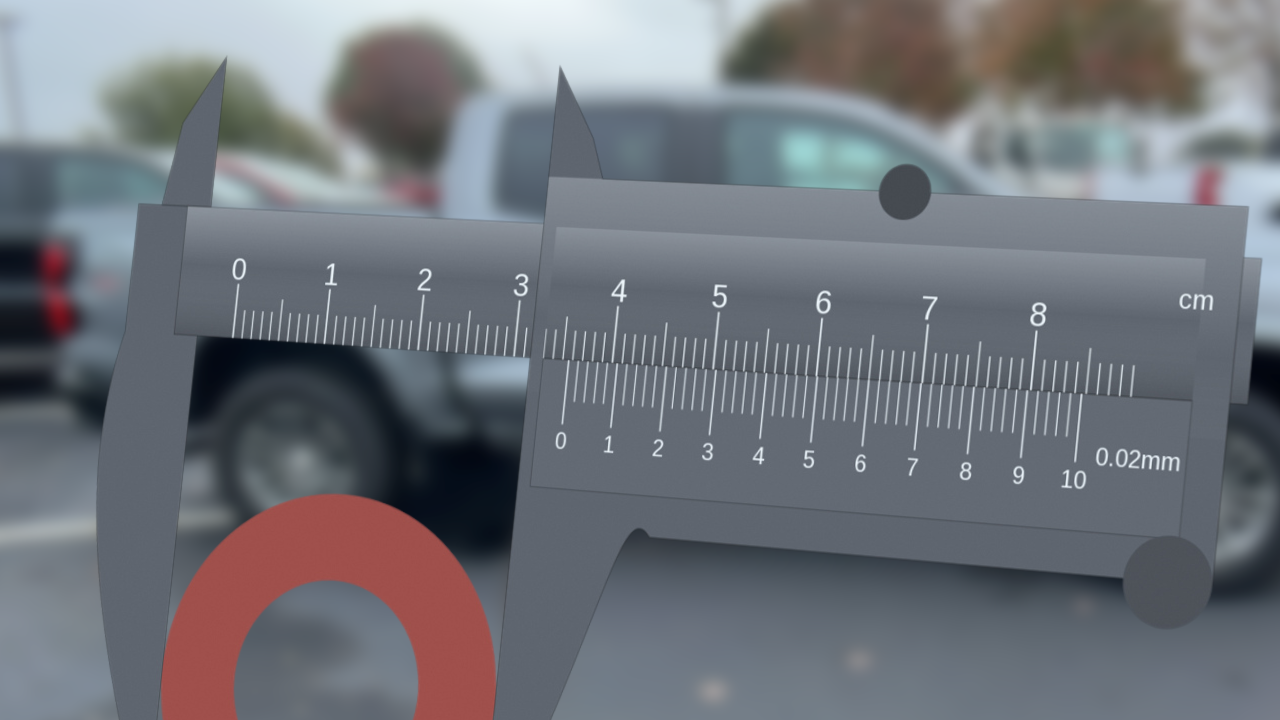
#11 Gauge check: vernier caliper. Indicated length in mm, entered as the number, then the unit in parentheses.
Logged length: 35.6 (mm)
